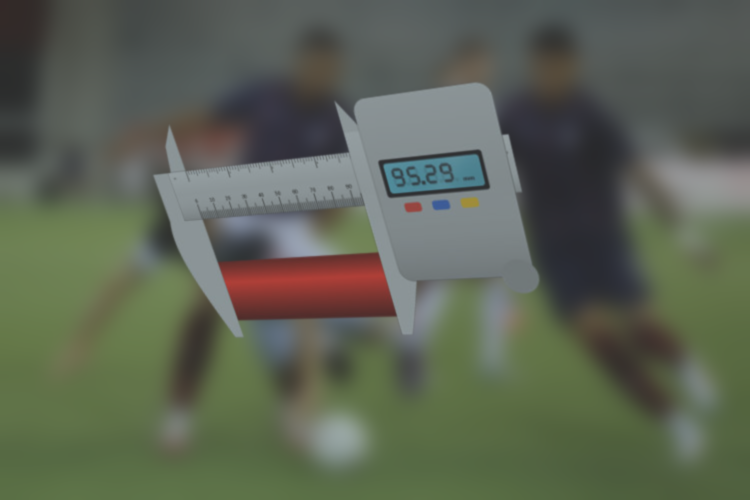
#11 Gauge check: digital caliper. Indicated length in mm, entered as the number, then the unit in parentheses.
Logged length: 95.29 (mm)
